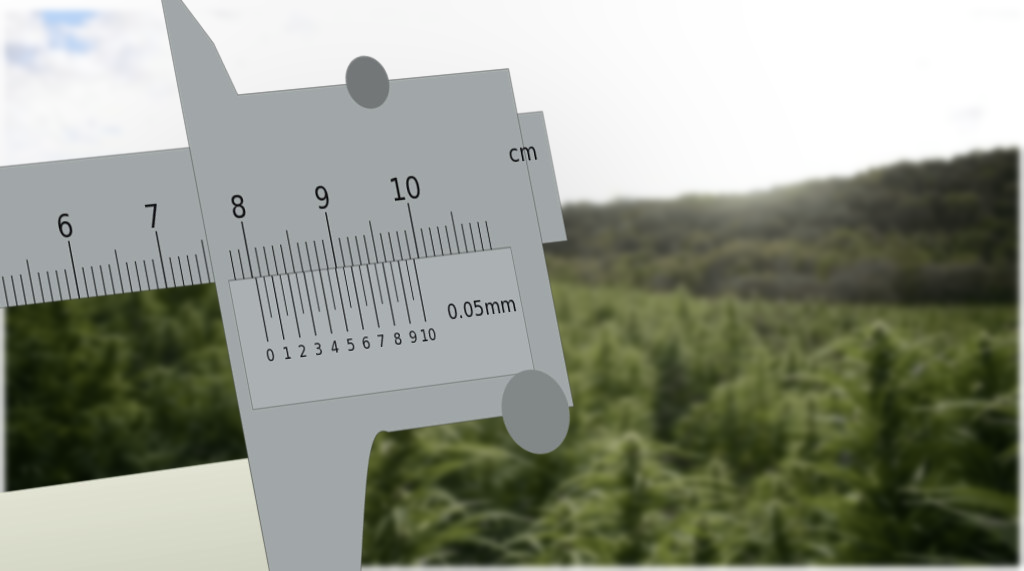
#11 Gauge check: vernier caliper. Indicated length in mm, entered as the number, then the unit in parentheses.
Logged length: 80.4 (mm)
